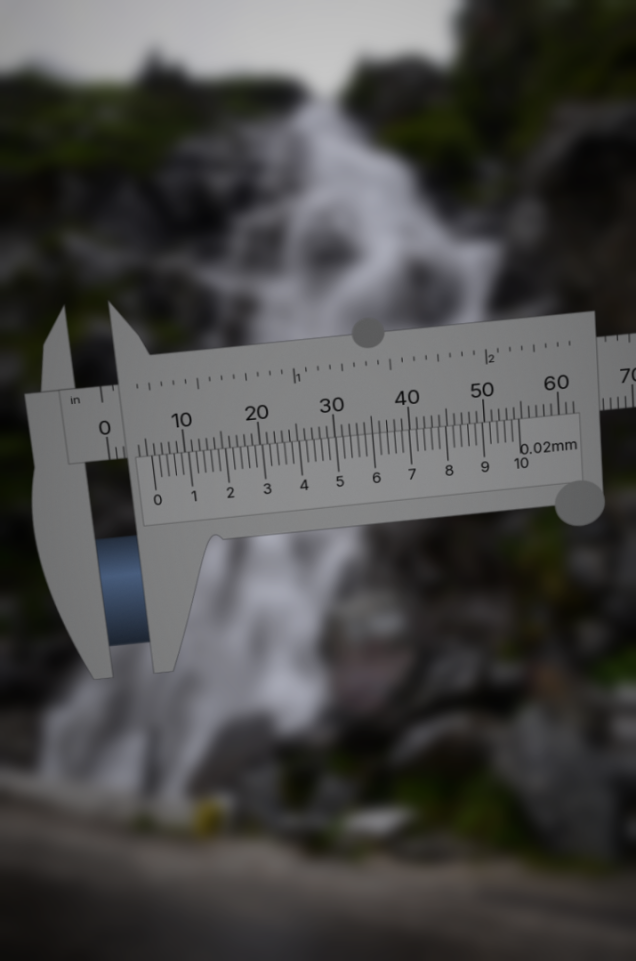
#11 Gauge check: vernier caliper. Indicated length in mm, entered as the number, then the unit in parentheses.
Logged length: 5.6 (mm)
